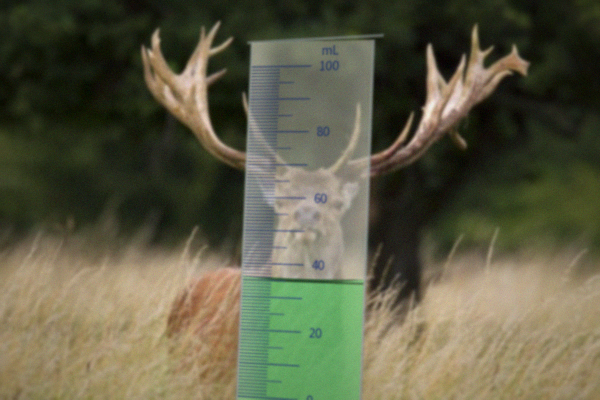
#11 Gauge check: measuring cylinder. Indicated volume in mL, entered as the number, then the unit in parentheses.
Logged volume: 35 (mL)
